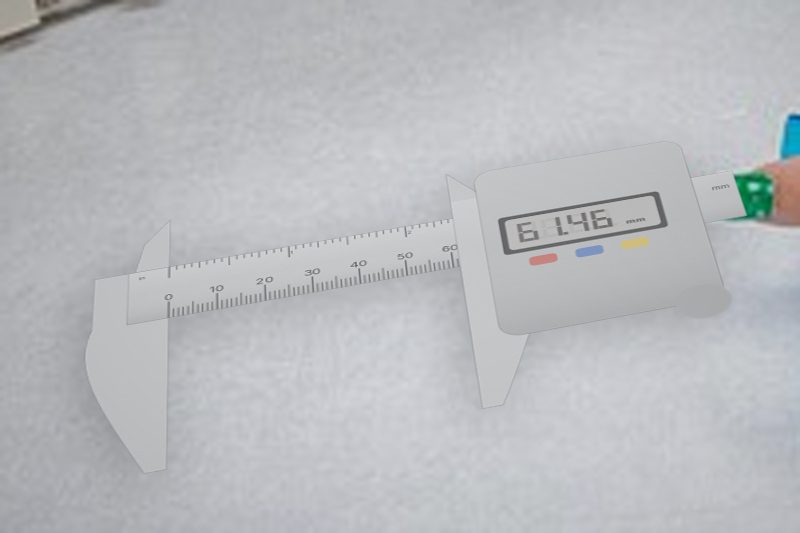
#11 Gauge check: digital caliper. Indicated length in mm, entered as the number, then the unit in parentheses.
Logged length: 61.46 (mm)
